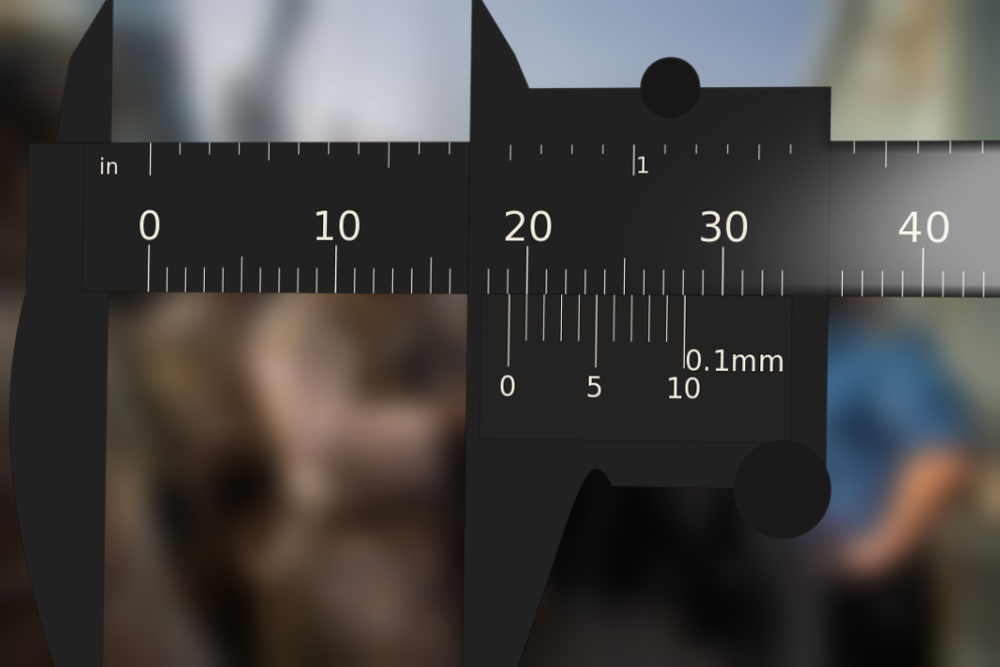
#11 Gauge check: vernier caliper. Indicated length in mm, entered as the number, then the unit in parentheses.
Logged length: 19.1 (mm)
